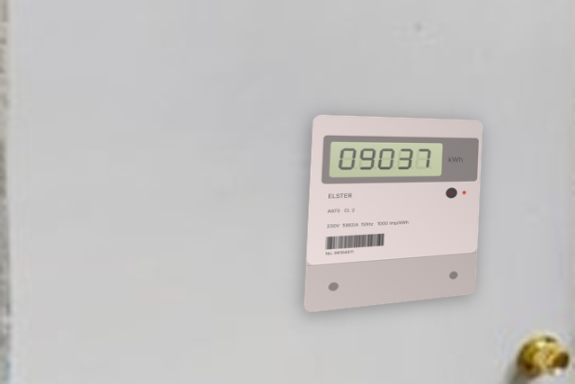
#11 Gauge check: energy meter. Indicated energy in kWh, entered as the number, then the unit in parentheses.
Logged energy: 9037 (kWh)
